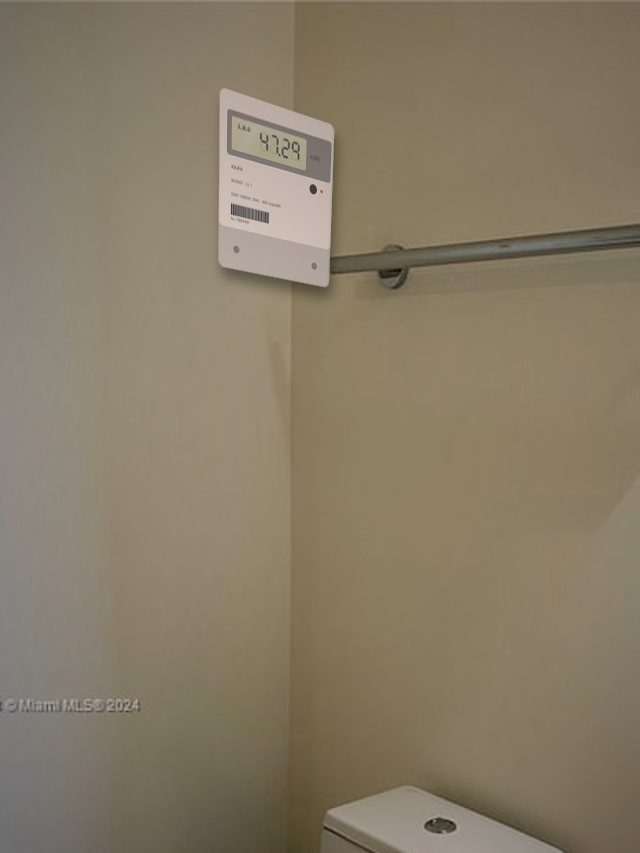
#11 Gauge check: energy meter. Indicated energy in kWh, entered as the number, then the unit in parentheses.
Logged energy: 47.29 (kWh)
